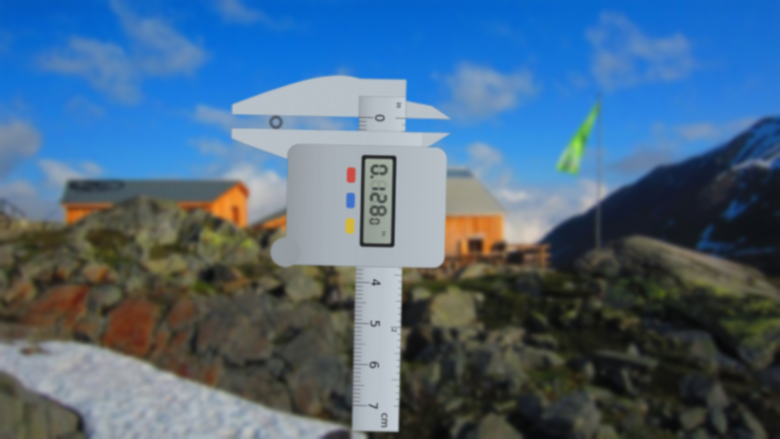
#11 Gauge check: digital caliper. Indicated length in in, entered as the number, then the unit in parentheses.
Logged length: 0.1280 (in)
